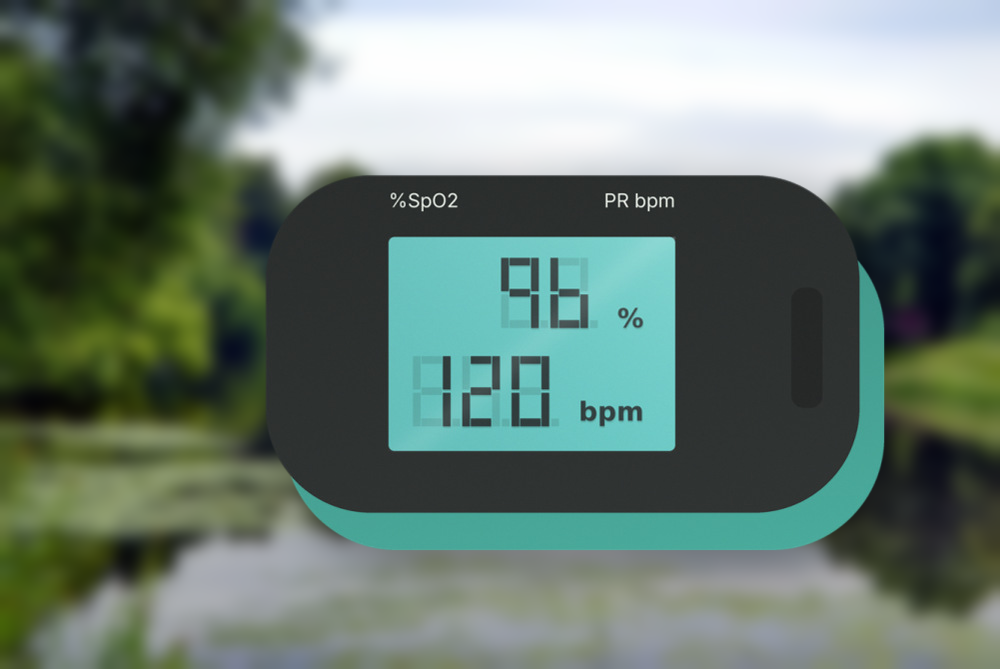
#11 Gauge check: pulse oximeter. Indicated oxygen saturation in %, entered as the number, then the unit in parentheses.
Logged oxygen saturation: 96 (%)
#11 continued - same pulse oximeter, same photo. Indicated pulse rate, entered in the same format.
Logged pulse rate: 120 (bpm)
